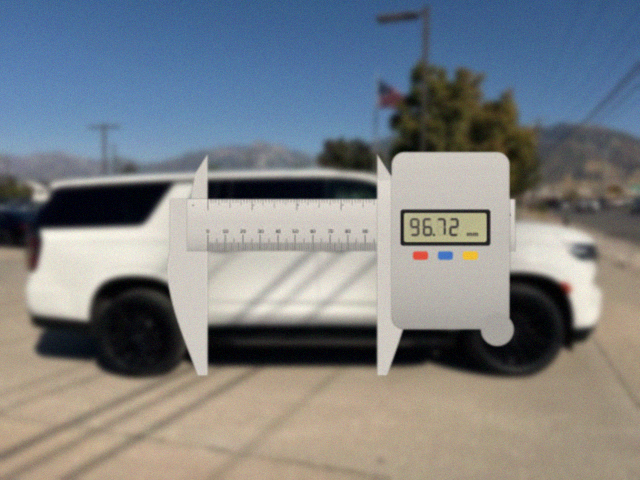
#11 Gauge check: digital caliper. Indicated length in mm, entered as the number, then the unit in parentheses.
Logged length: 96.72 (mm)
